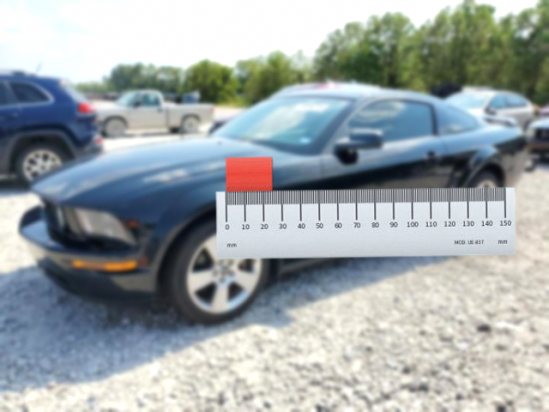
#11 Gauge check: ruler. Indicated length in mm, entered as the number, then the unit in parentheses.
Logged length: 25 (mm)
